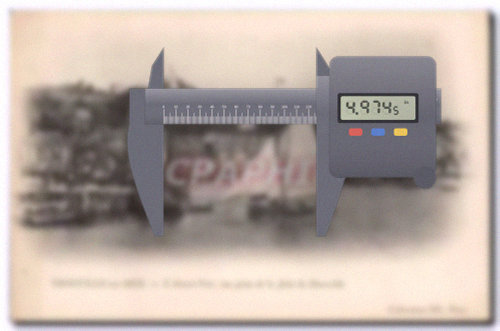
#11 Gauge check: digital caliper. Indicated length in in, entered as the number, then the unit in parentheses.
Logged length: 4.9745 (in)
